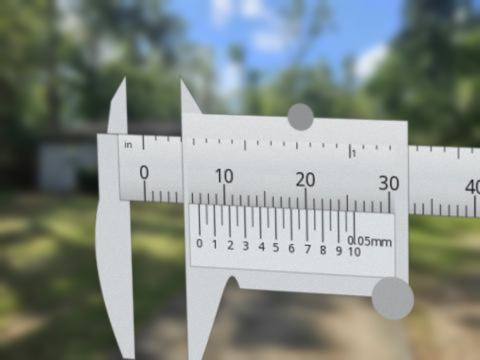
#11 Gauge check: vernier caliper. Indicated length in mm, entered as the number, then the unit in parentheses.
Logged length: 6.8 (mm)
